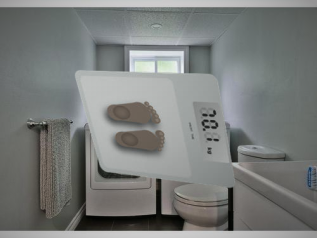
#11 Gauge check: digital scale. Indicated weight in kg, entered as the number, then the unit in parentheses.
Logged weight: 70.1 (kg)
